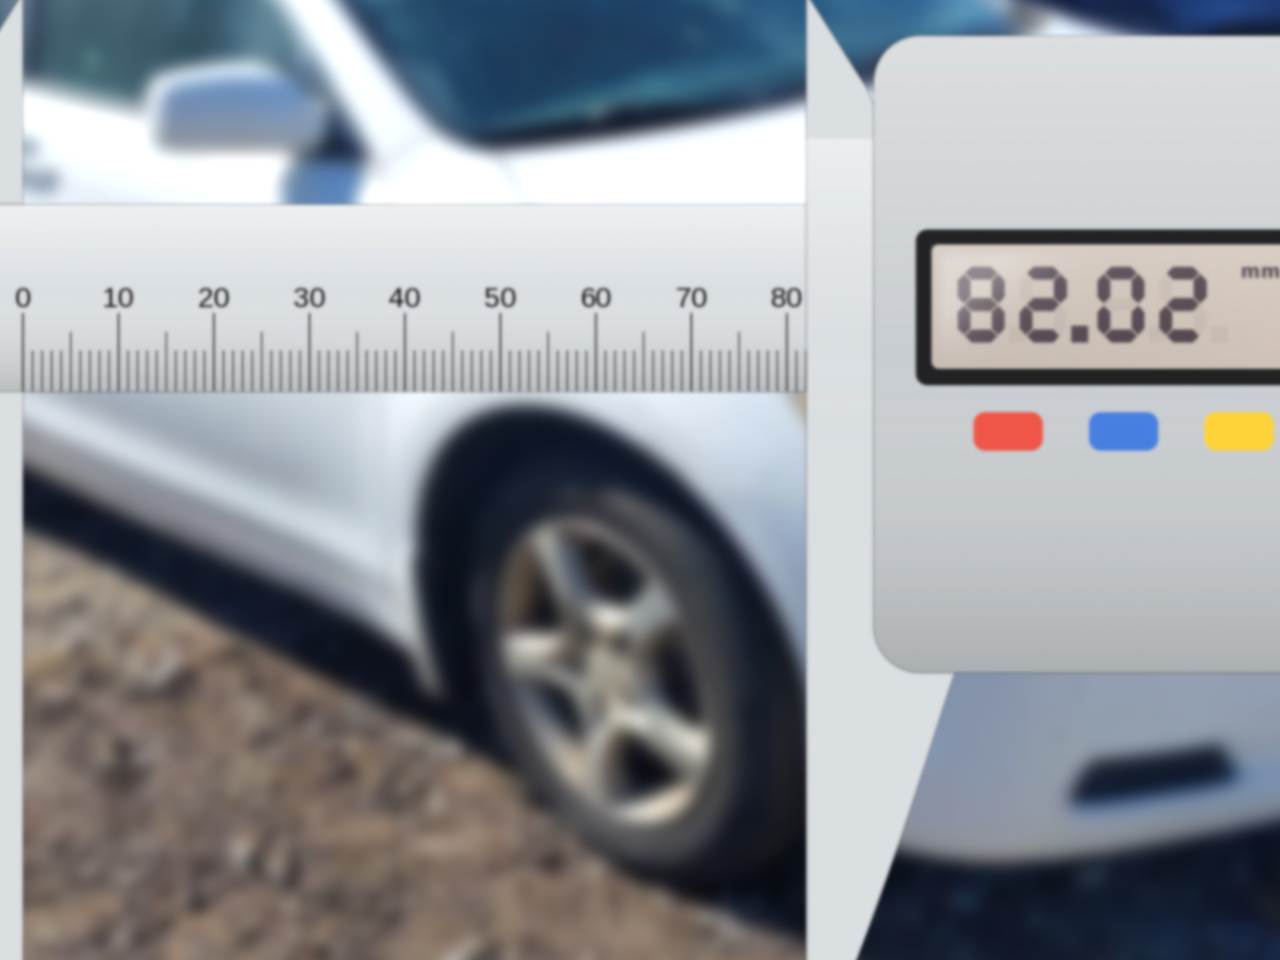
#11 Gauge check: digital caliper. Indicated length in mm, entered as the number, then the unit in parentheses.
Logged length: 82.02 (mm)
